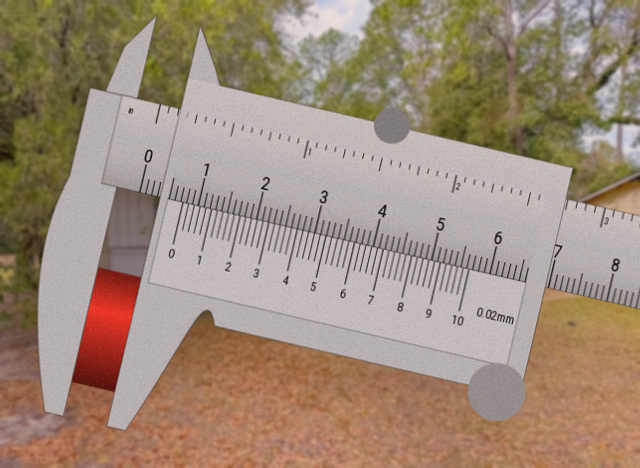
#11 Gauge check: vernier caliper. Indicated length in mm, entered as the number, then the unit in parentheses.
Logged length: 7.4 (mm)
